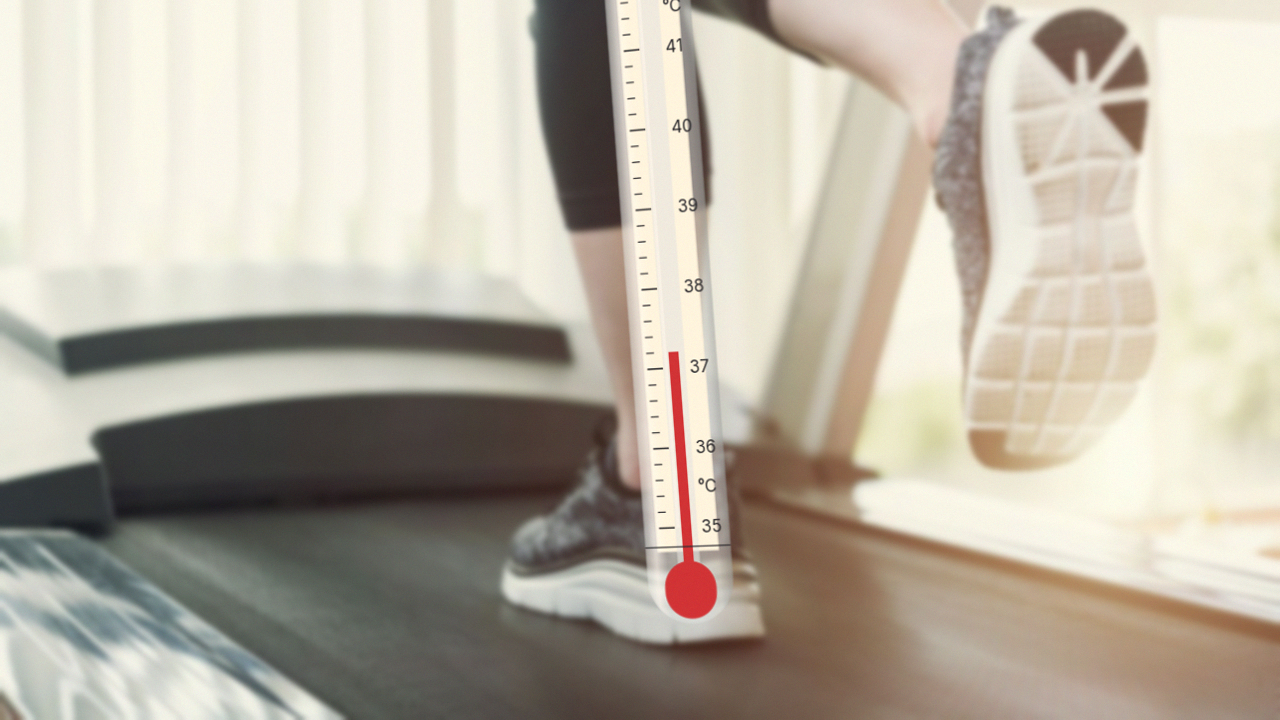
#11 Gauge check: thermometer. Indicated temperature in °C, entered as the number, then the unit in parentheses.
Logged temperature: 37.2 (°C)
